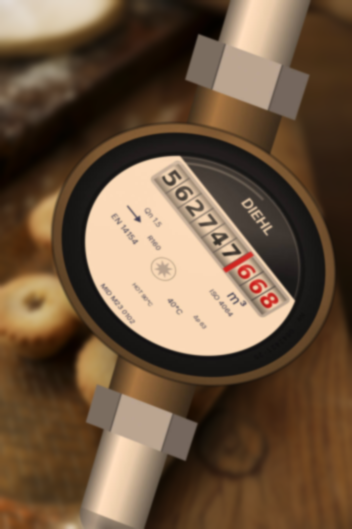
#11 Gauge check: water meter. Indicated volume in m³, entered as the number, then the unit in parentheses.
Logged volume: 562747.668 (m³)
